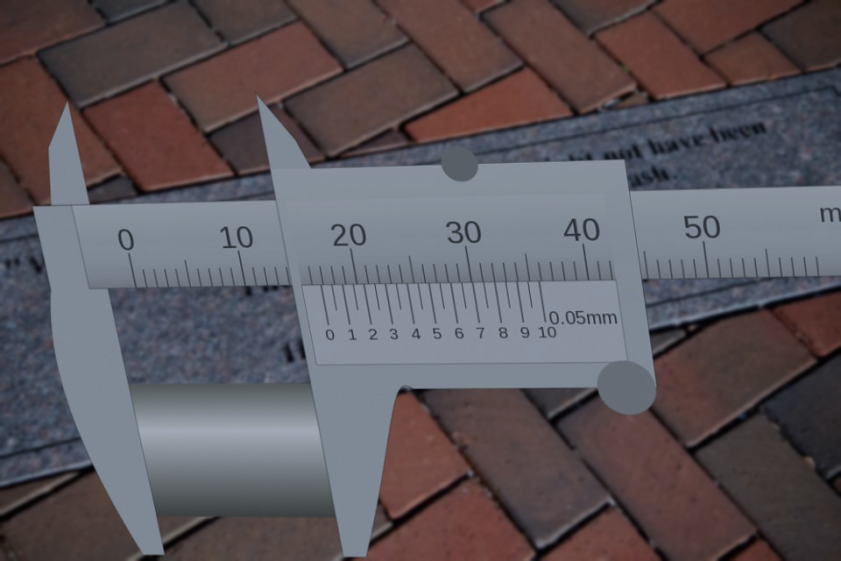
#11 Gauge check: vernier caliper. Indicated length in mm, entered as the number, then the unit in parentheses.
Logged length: 16.8 (mm)
